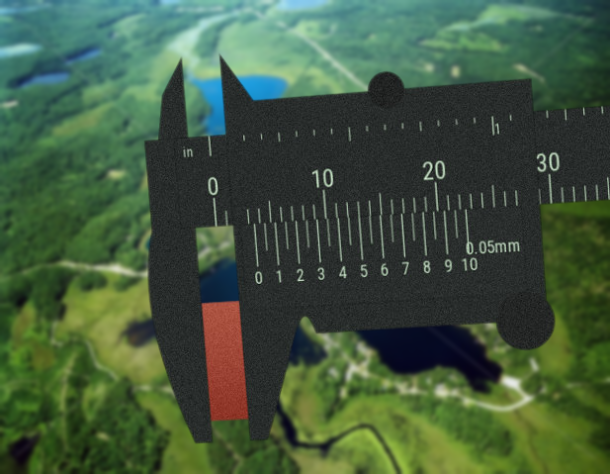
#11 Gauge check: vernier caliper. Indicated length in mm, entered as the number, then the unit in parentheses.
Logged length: 3.5 (mm)
